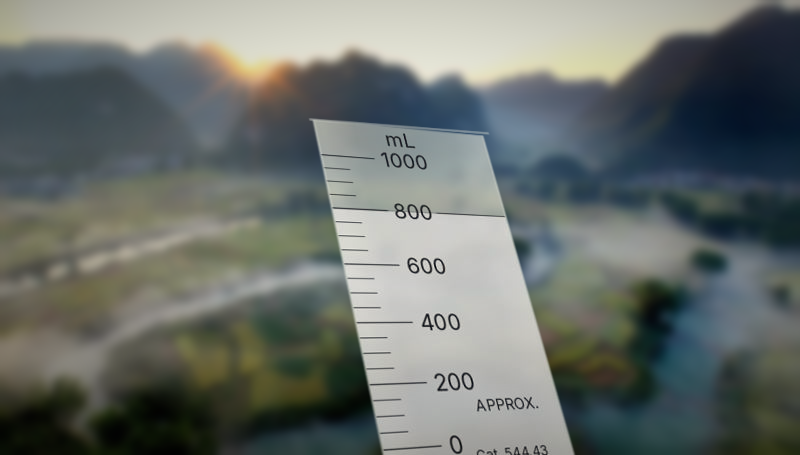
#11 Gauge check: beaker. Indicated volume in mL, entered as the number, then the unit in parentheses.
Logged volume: 800 (mL)
